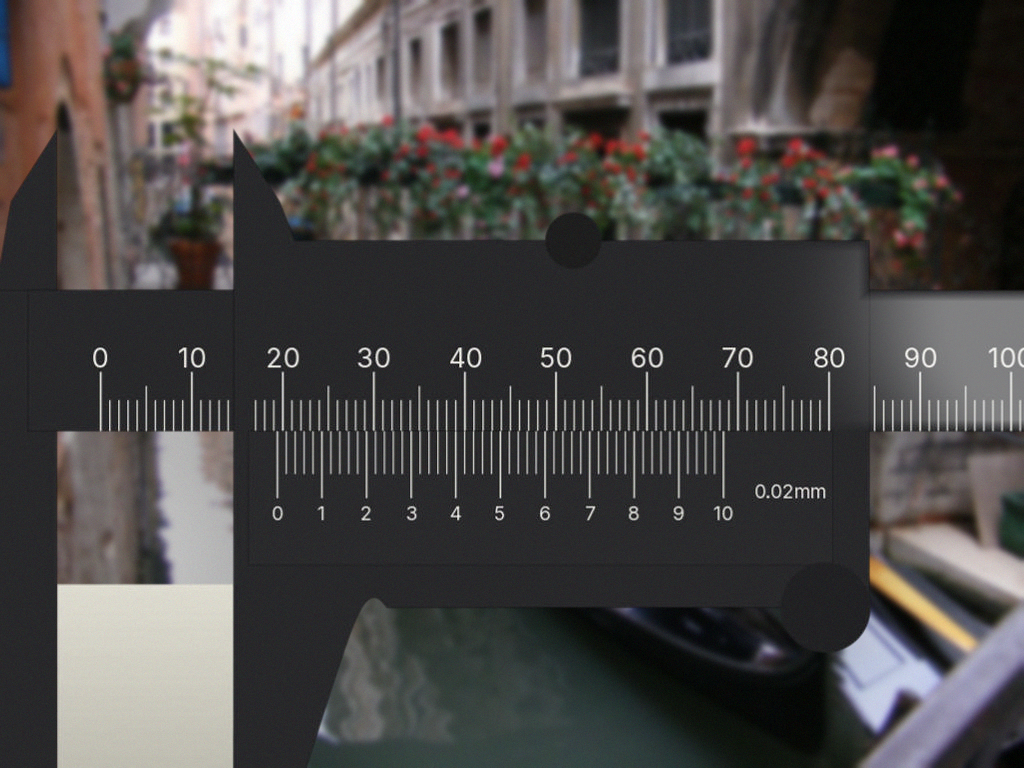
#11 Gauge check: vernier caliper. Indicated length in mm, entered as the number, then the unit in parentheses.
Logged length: 19.4 (mm)
